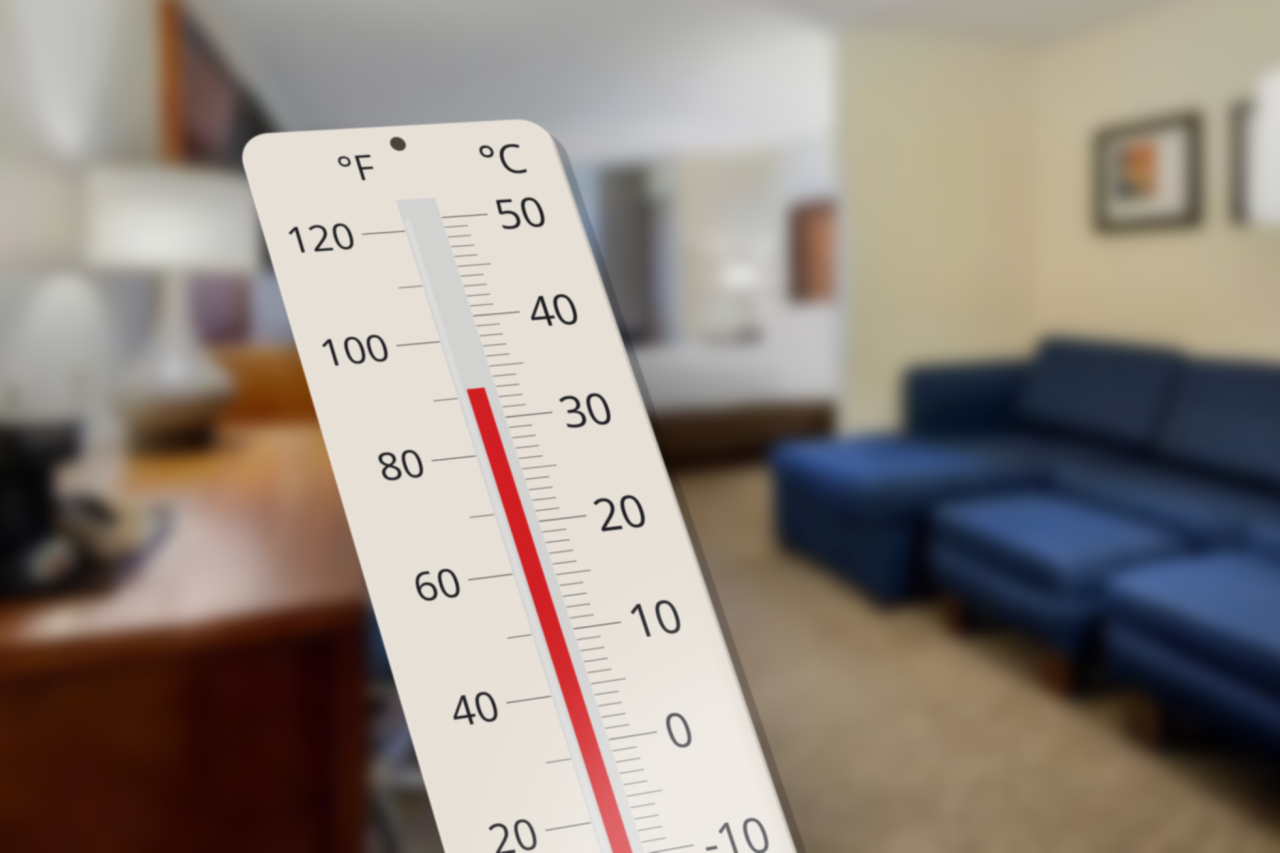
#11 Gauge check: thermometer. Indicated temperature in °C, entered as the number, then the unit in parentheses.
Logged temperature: 33 (°C)
